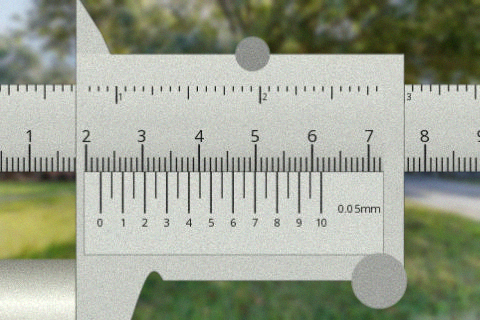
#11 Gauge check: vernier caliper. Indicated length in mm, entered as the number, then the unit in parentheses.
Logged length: 22.6 (mm)
